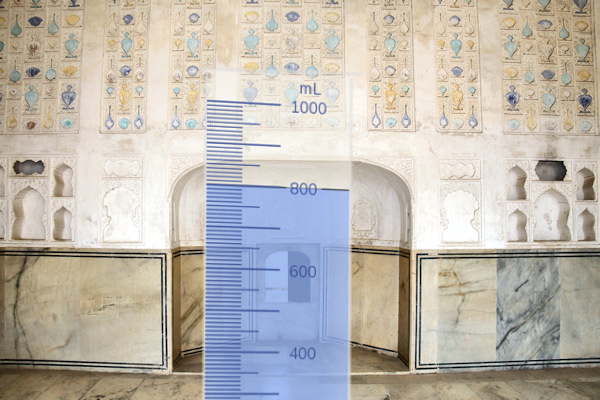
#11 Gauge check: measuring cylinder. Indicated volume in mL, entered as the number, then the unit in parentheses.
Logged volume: 800 (mL)
